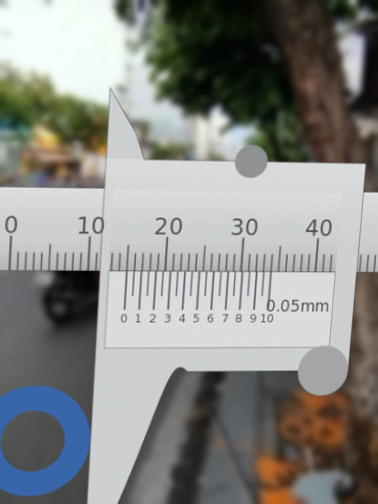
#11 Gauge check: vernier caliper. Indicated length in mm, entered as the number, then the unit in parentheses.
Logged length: 15.0 (mm)
